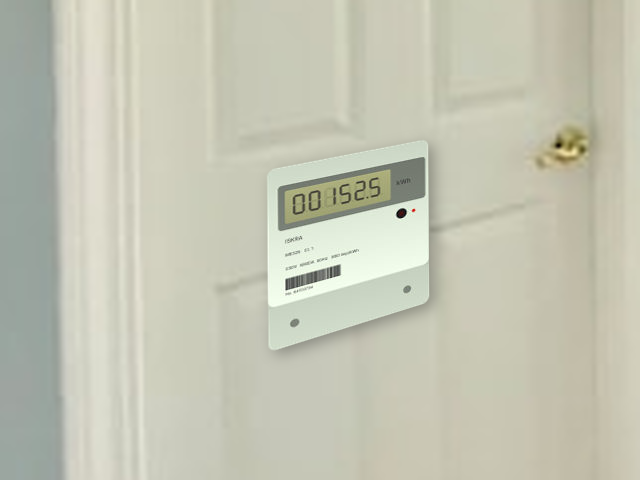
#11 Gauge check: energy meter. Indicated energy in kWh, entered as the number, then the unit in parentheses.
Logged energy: 152.5 (kWh)
